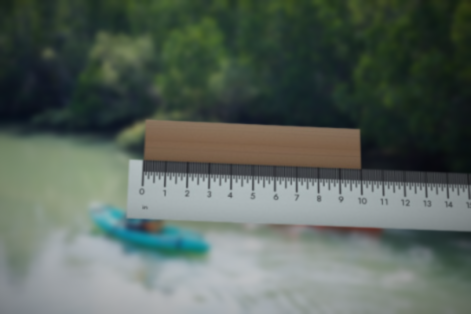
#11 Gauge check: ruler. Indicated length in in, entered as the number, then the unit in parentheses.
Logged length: 10 (in)
